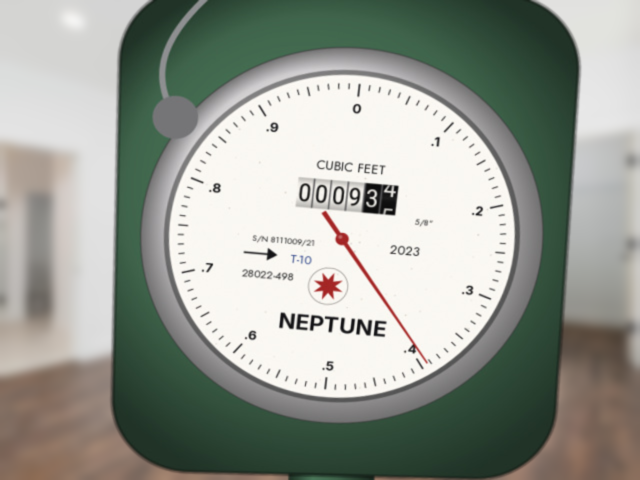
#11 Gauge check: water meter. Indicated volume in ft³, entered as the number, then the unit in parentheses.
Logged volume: 934.39 (ft³)
